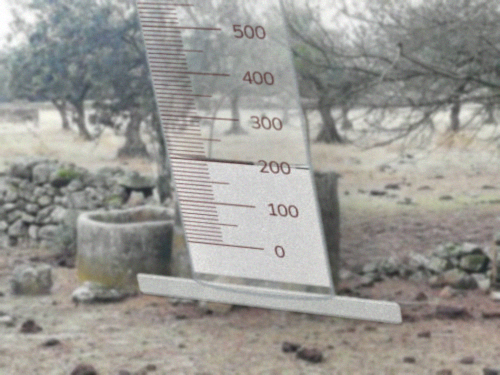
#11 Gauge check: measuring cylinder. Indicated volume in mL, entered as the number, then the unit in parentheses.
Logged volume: 200 (mL)
